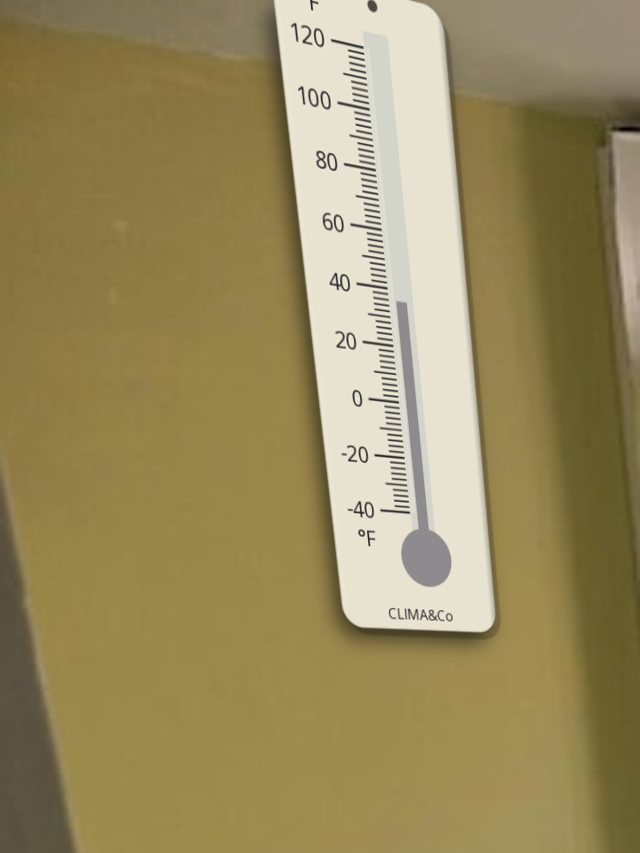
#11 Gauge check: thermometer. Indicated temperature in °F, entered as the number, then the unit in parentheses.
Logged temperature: 36 (°F)
